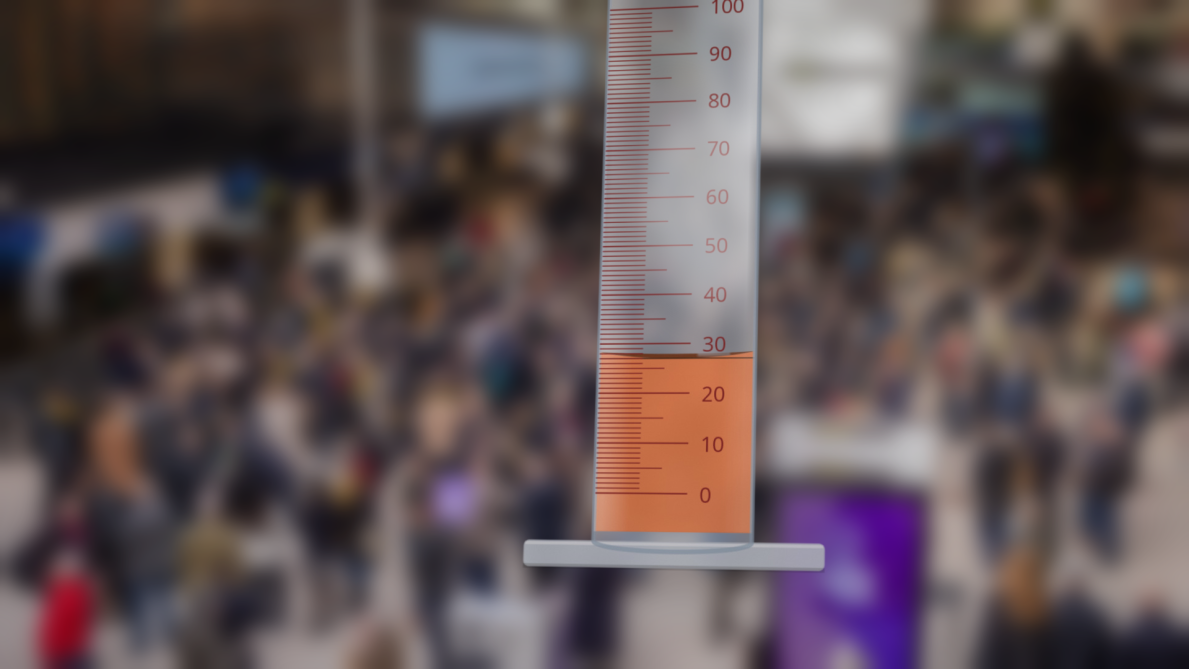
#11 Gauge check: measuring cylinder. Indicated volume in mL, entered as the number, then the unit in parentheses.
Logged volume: 27 (mL)
